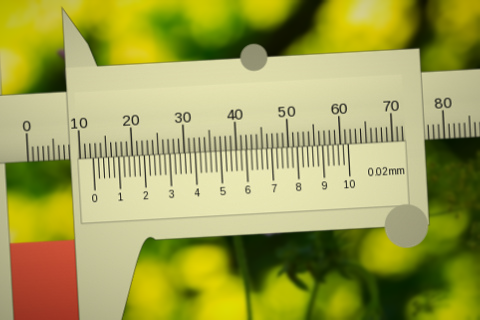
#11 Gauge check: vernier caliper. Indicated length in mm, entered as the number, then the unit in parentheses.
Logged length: 12.5 (mm)
